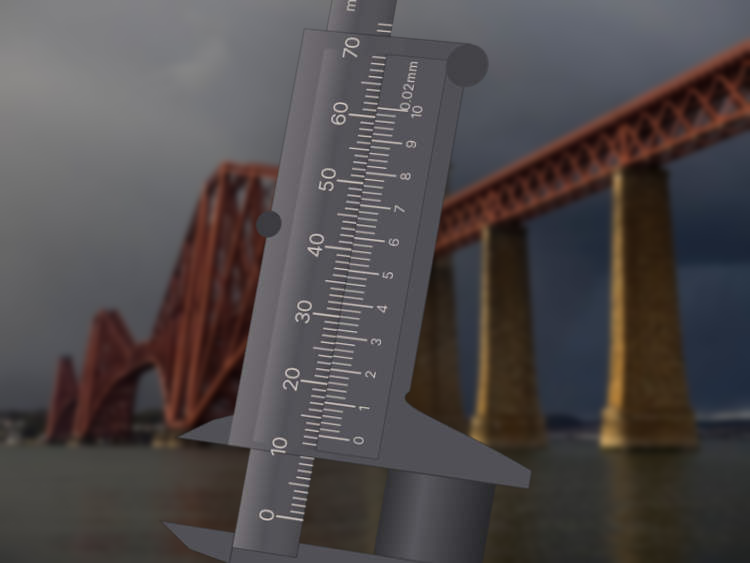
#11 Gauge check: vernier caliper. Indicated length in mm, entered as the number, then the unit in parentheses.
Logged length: 12.4 (mm)
